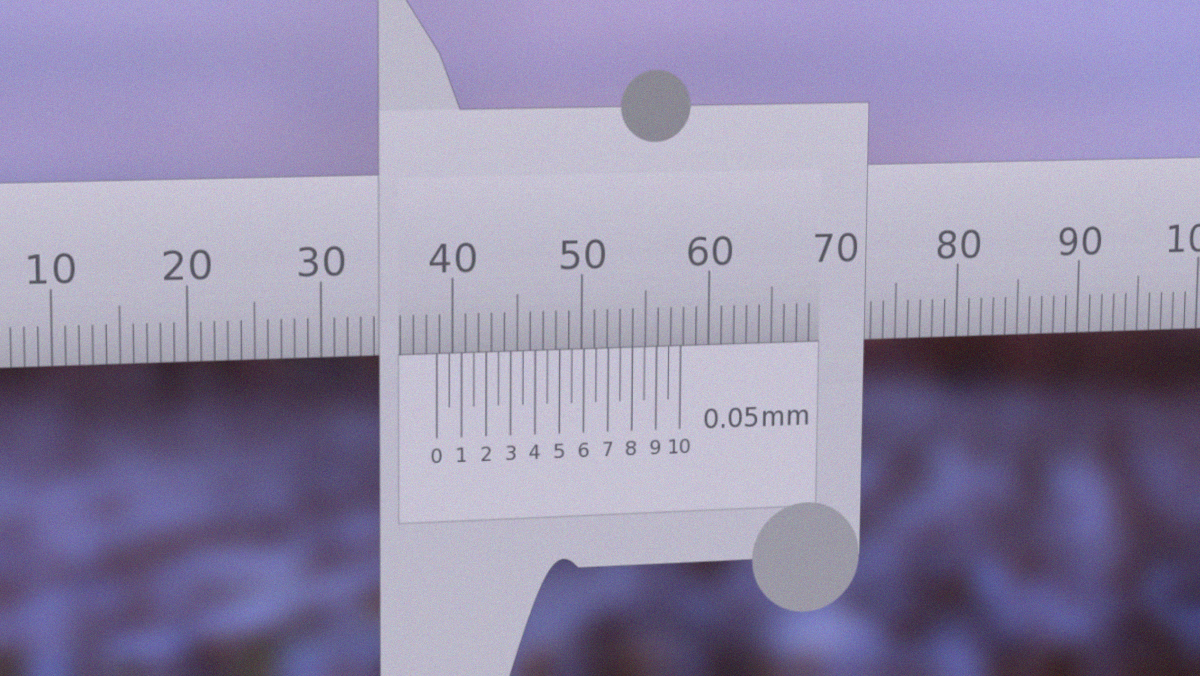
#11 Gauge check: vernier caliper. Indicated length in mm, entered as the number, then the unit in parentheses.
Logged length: 38.8 (mm)
